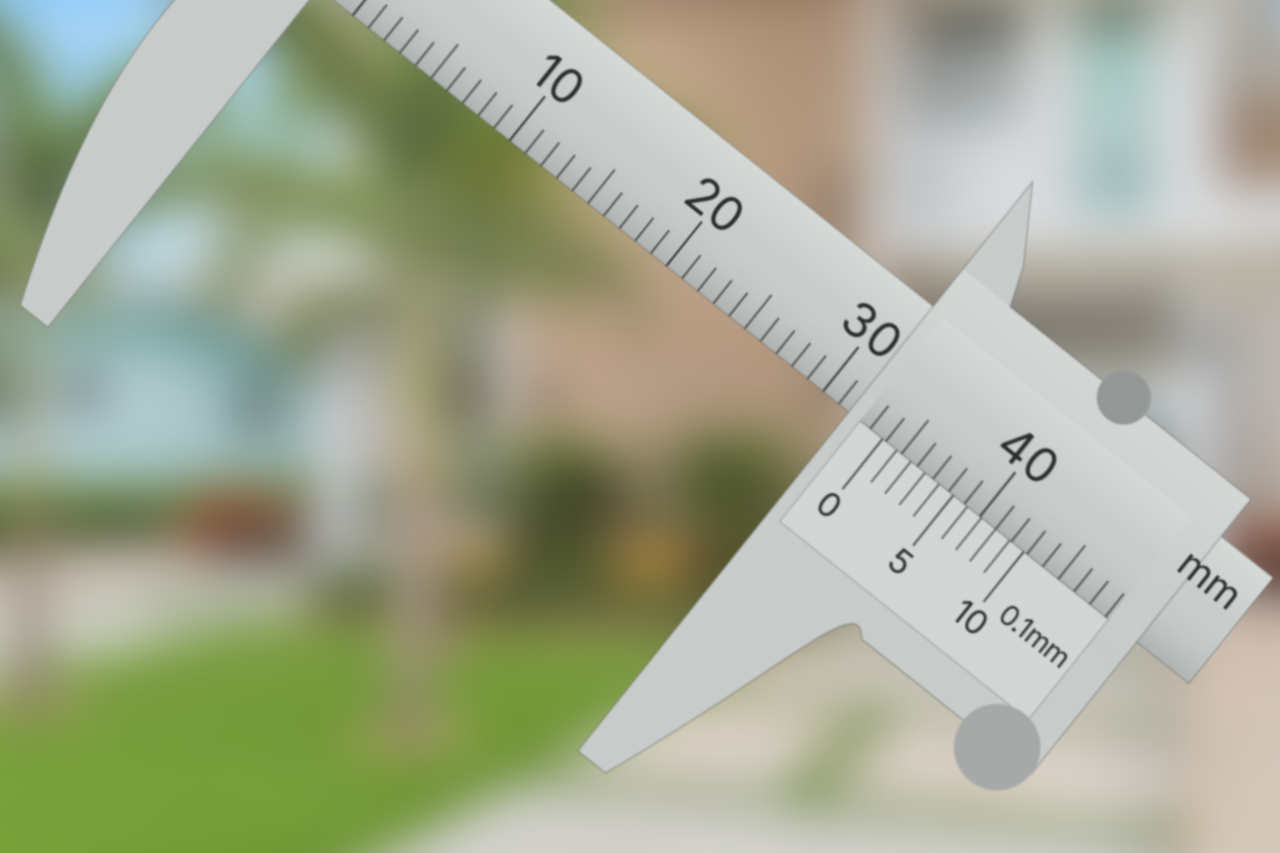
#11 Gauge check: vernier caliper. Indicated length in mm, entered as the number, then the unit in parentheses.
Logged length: 33.8 (mm)
